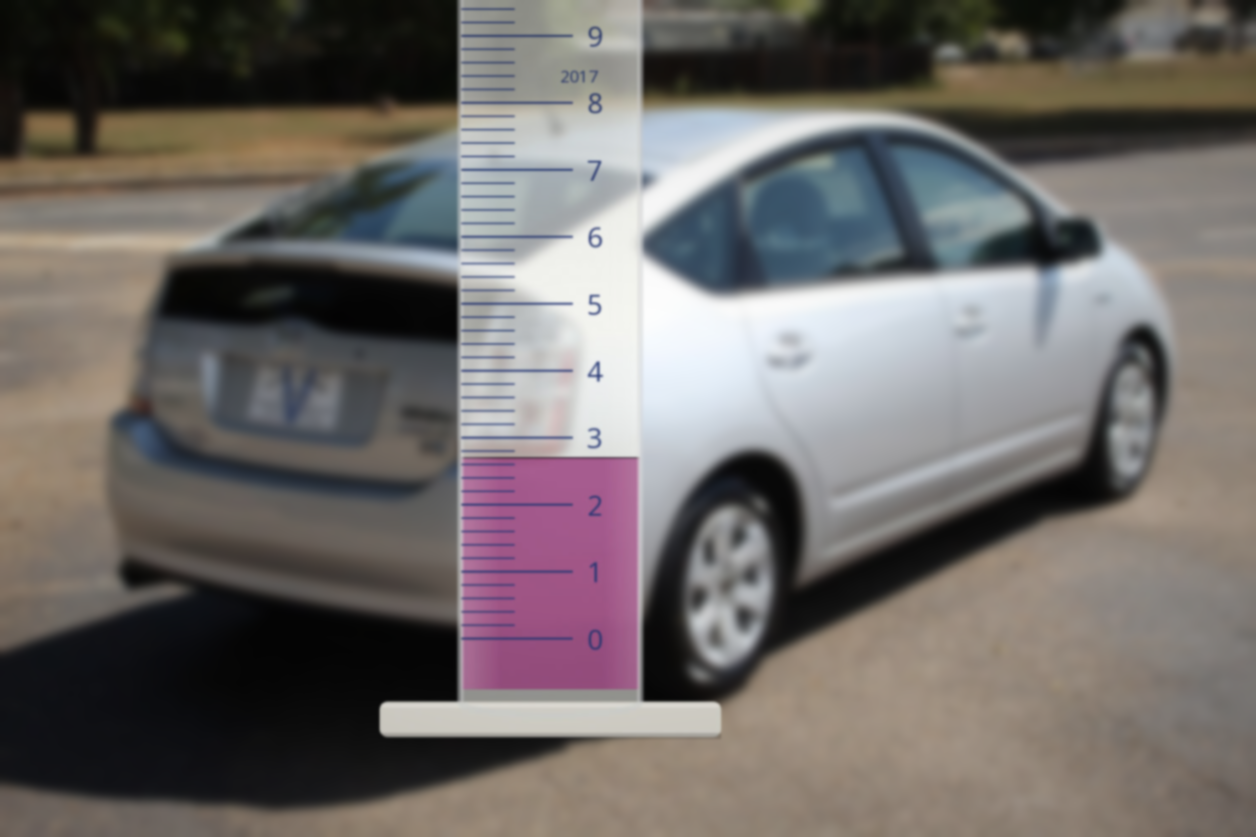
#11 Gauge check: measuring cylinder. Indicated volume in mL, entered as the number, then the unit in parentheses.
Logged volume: 2.7 (mL)
